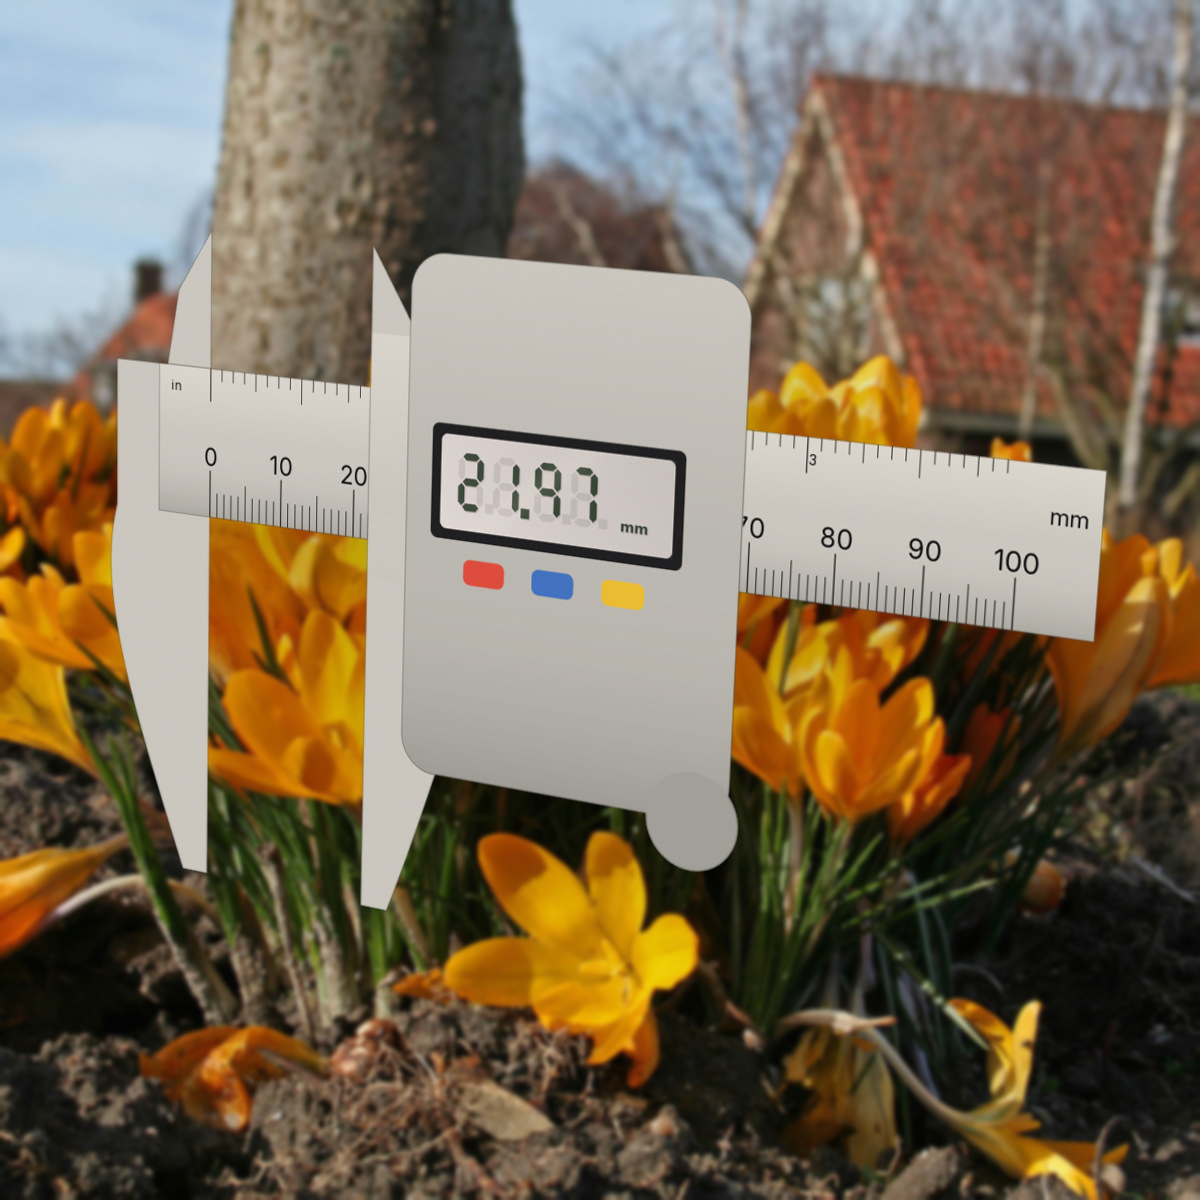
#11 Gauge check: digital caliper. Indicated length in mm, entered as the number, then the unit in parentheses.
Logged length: 21.97 (mm)
